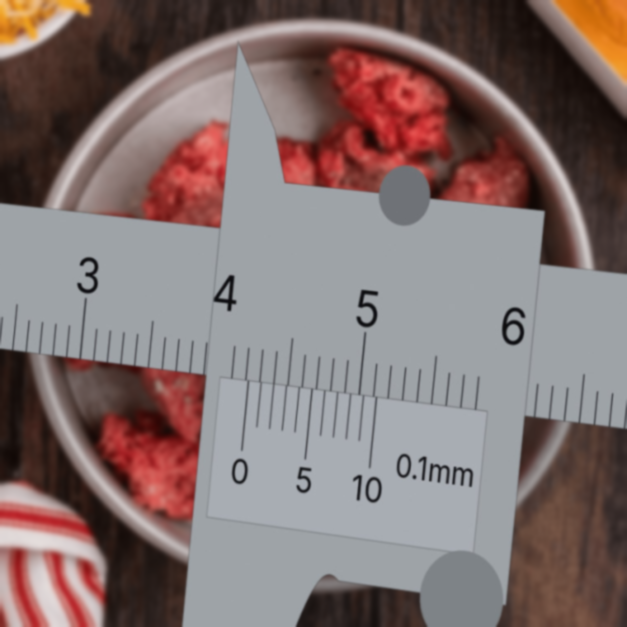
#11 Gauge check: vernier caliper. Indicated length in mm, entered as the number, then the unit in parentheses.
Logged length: 42.2 (mm)
